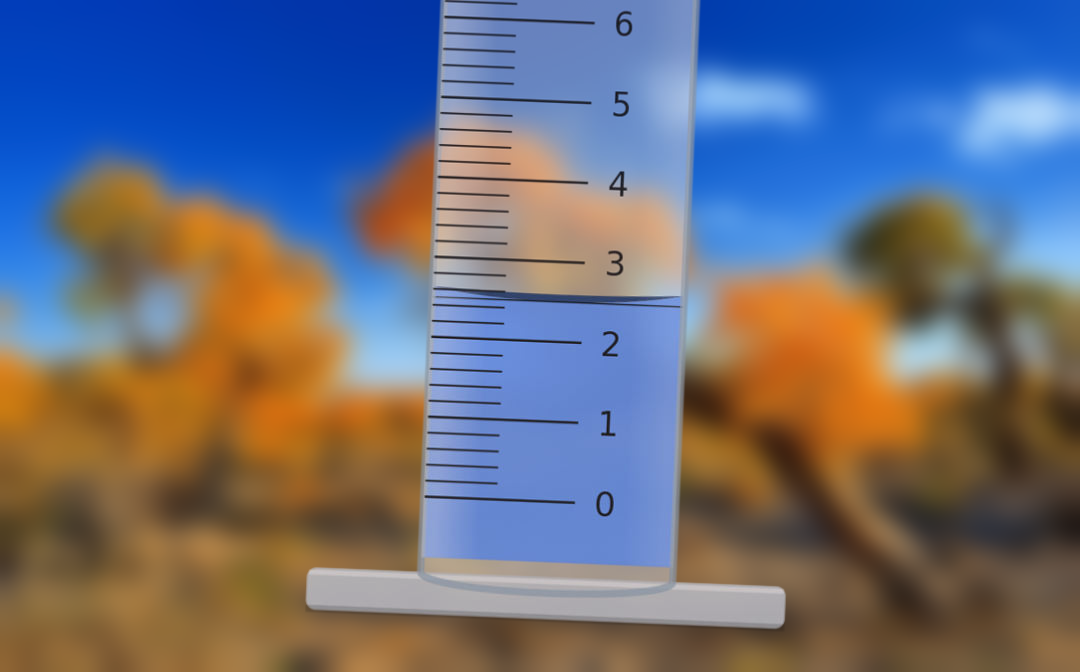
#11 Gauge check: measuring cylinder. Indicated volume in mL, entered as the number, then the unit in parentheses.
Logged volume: 2.5 (mL)
